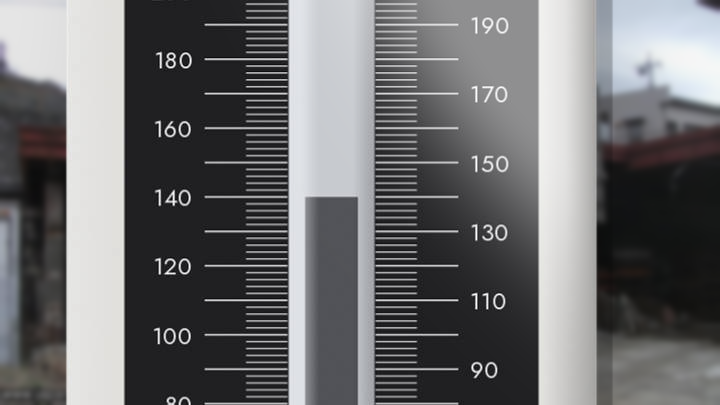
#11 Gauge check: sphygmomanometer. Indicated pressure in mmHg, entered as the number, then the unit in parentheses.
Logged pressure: 140 (mmHg)
